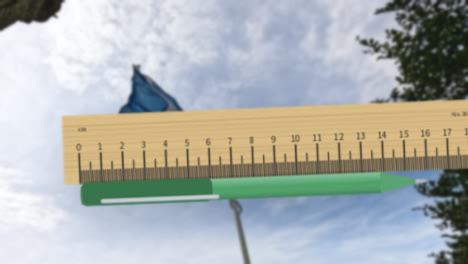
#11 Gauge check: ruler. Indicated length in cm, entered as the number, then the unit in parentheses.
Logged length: 16 (cm)
